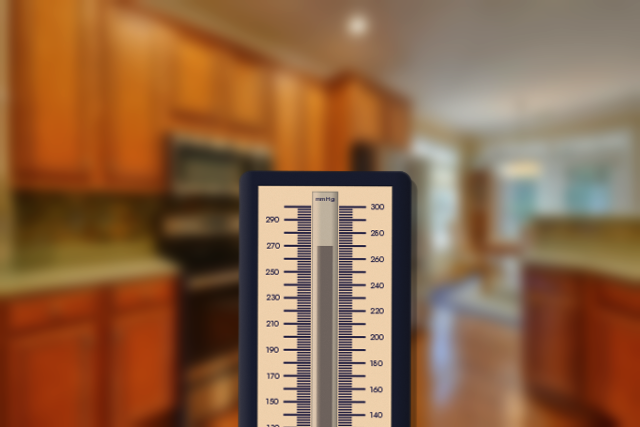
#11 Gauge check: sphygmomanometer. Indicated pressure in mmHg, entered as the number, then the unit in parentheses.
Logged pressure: 270 (mmHg)
